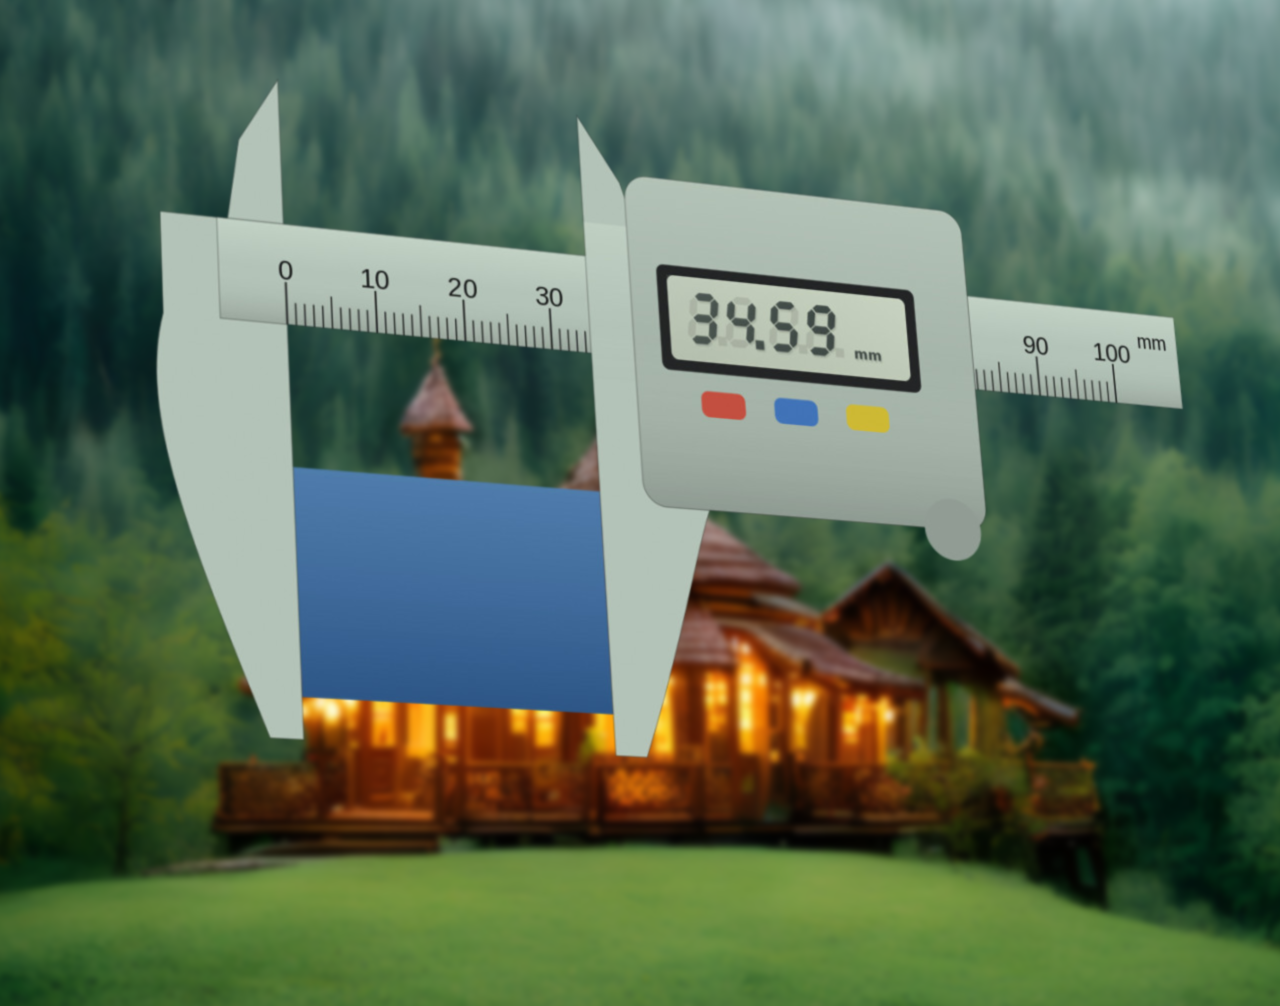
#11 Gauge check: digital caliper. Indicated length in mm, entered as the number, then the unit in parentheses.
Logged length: 34.59 (mm)
